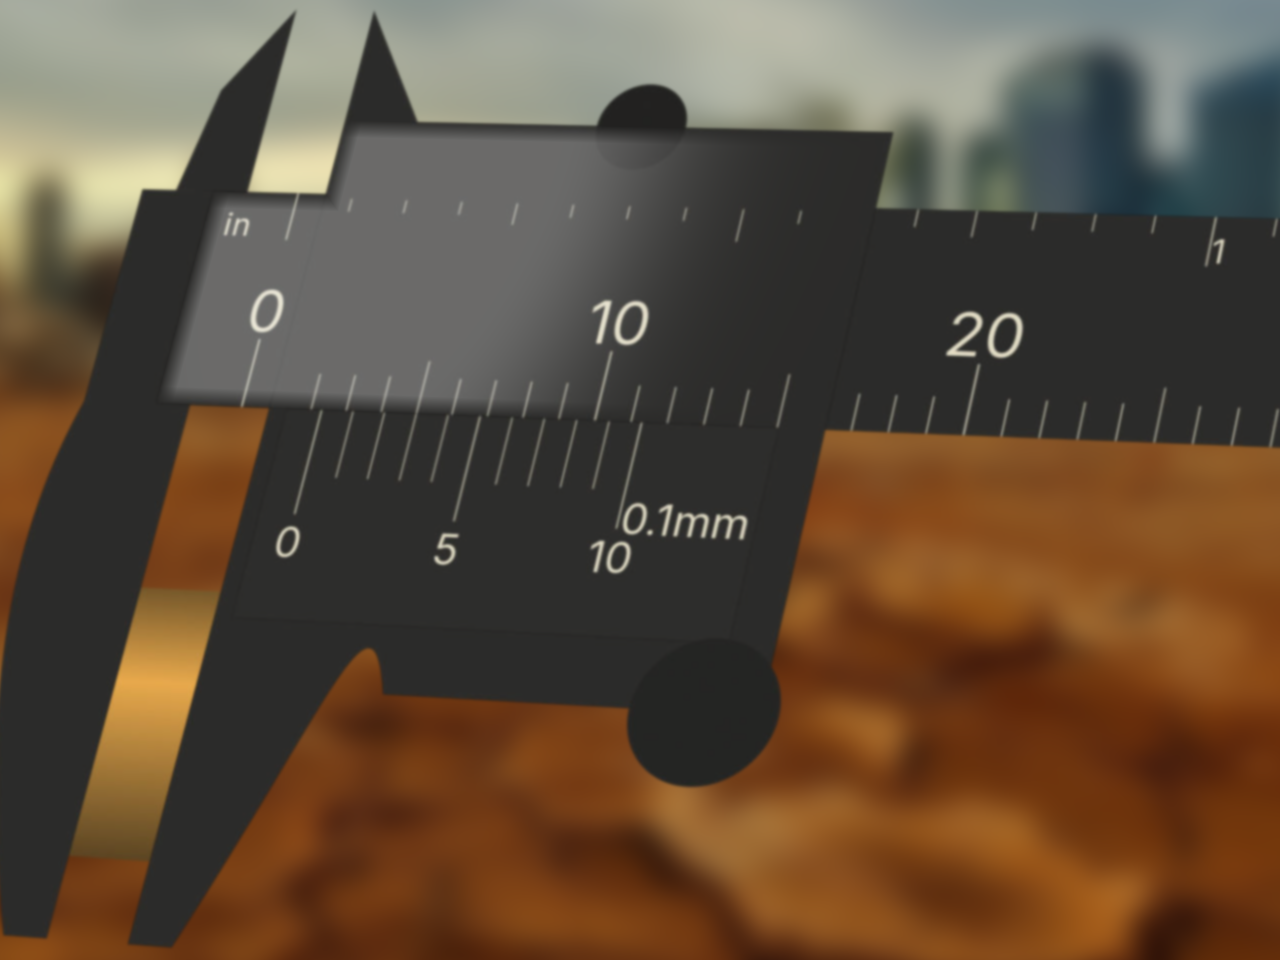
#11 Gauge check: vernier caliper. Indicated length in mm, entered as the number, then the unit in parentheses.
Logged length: 2.3 (mm)
